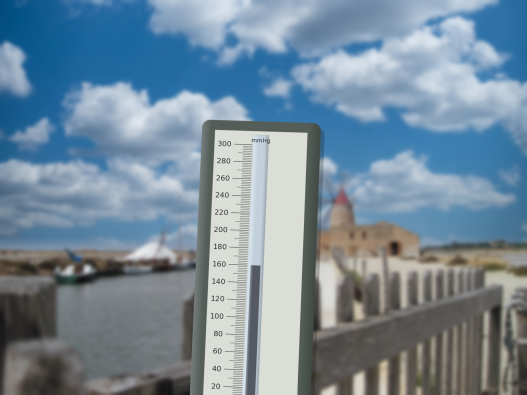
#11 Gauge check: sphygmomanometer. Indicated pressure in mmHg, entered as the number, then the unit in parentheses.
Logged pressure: 160 (mmHg)
